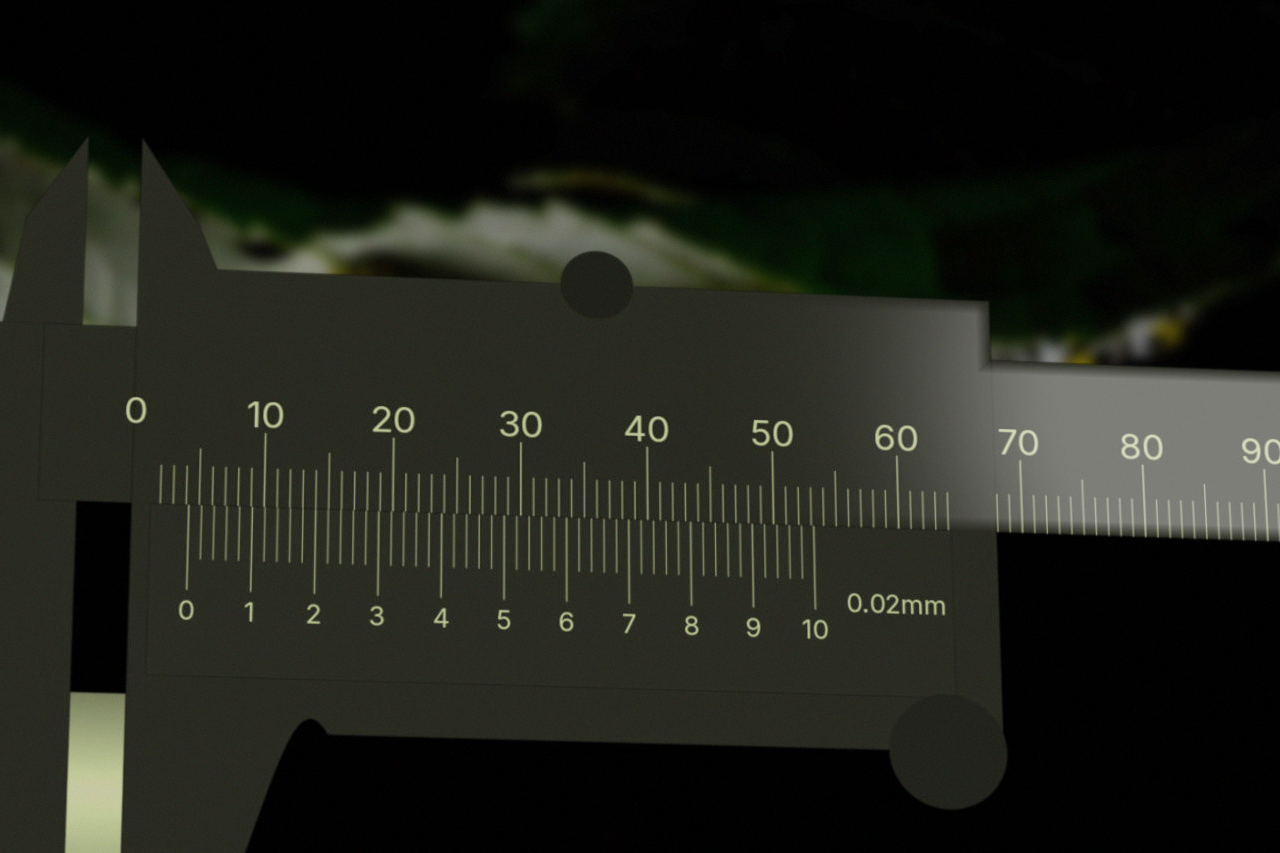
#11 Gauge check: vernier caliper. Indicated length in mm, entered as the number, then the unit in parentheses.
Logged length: 4.2 (mm)
